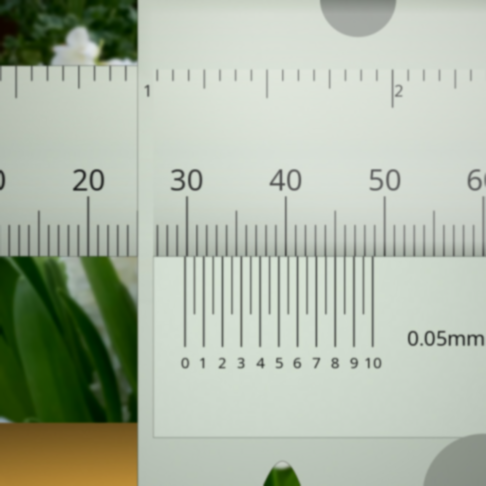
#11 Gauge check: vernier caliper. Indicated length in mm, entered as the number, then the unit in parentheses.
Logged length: 29.8 (mm)
